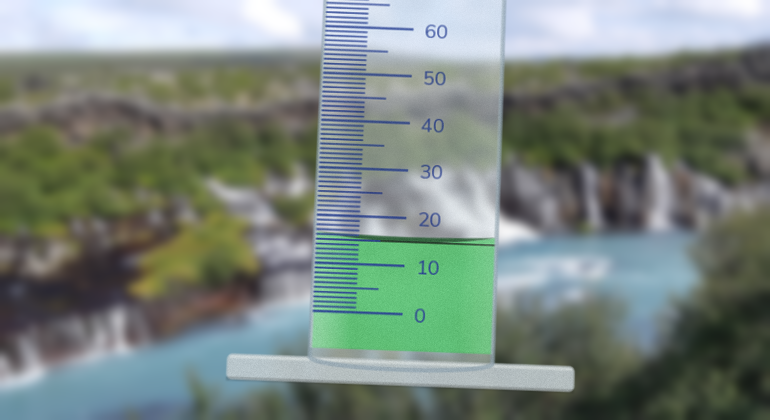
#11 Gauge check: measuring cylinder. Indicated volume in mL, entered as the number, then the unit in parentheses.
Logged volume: 15 (mL)
